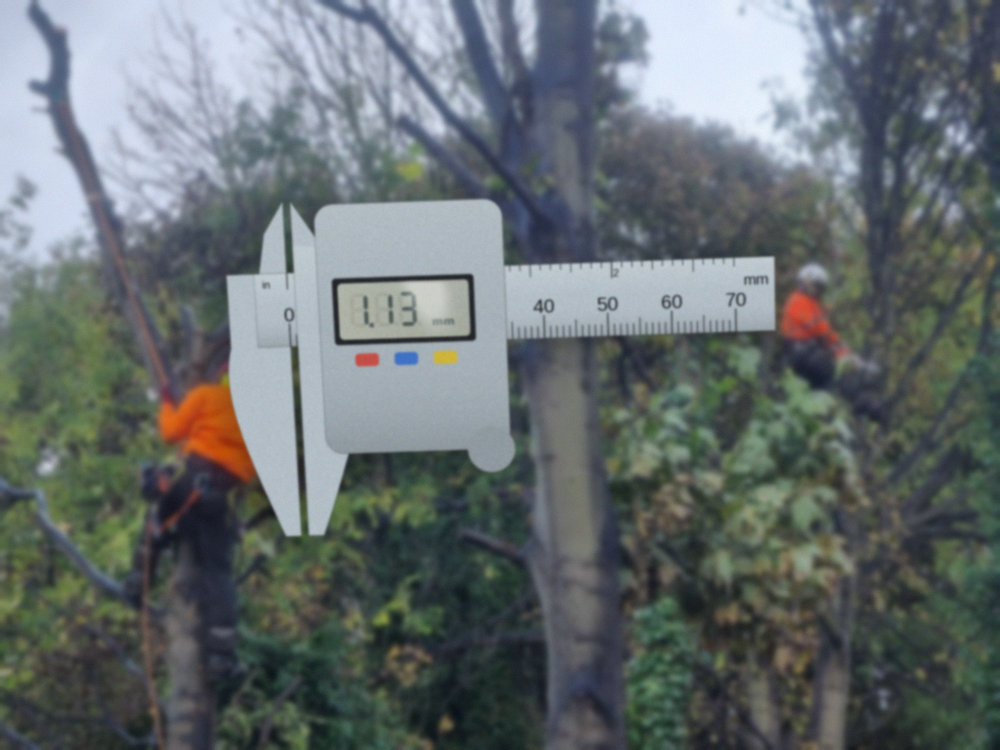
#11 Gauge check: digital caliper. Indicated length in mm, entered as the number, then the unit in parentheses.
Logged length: 1.13 (mm)
